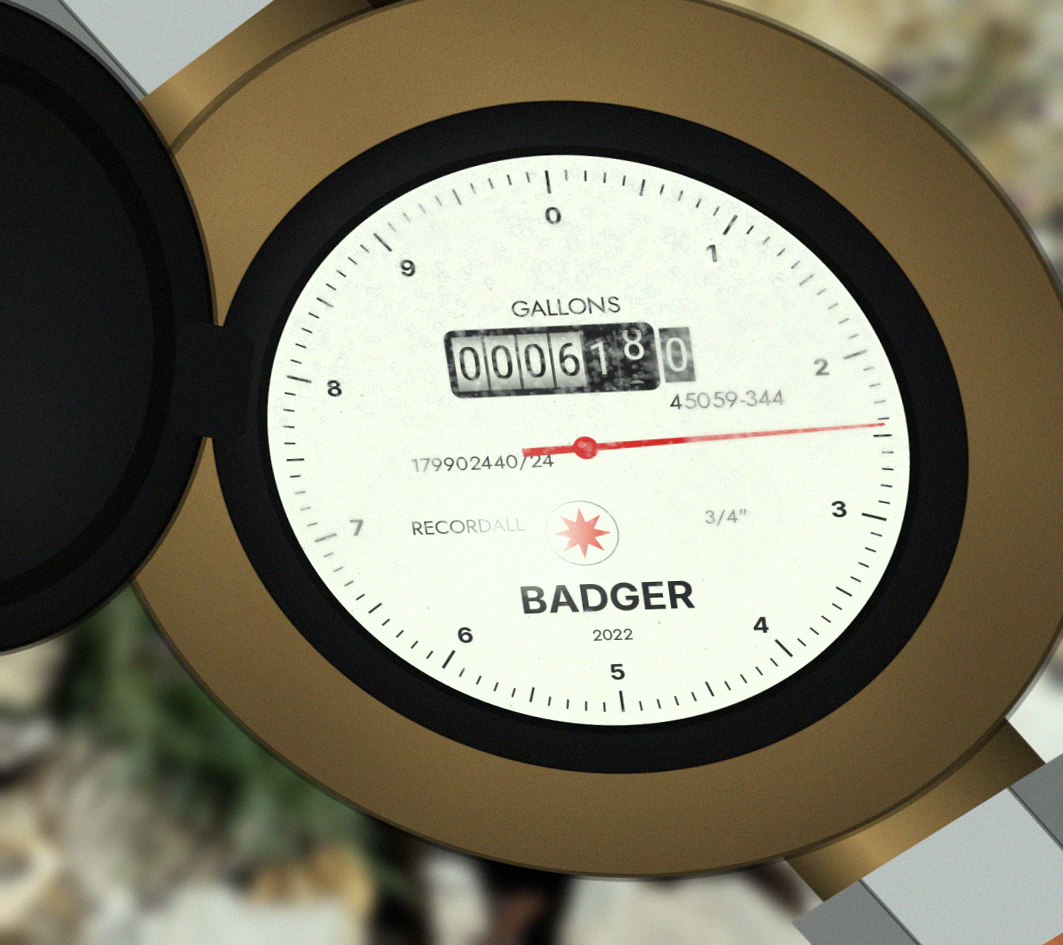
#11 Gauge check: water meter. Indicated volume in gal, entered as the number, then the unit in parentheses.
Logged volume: 6182.4 (gal)
